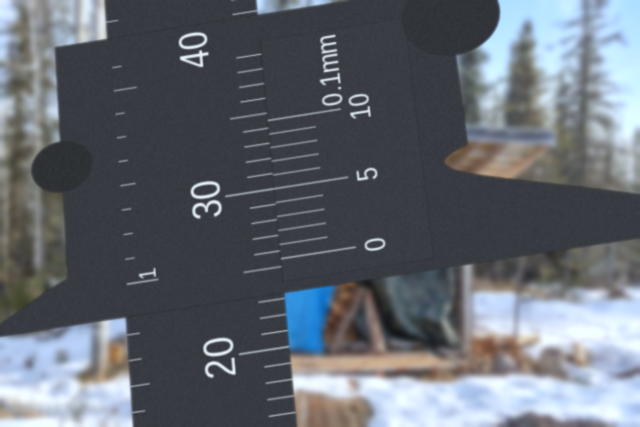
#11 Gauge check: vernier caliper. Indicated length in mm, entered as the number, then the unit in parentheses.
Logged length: 25.5 (mm)
